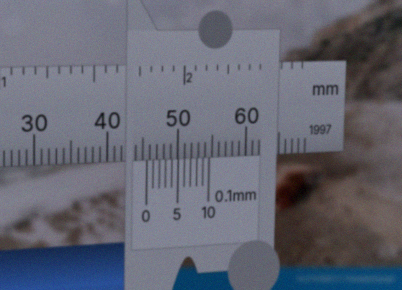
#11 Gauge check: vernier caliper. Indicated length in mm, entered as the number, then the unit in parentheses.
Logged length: 45.6 (mm)
